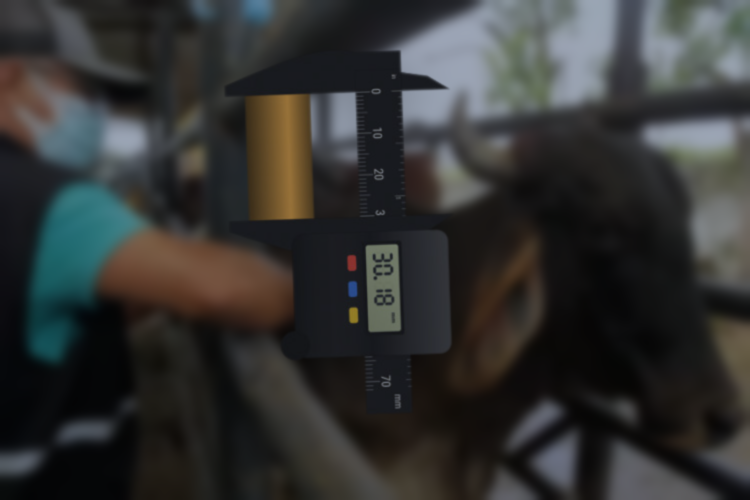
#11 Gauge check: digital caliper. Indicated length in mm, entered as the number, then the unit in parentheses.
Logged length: 30.18 (mm)
